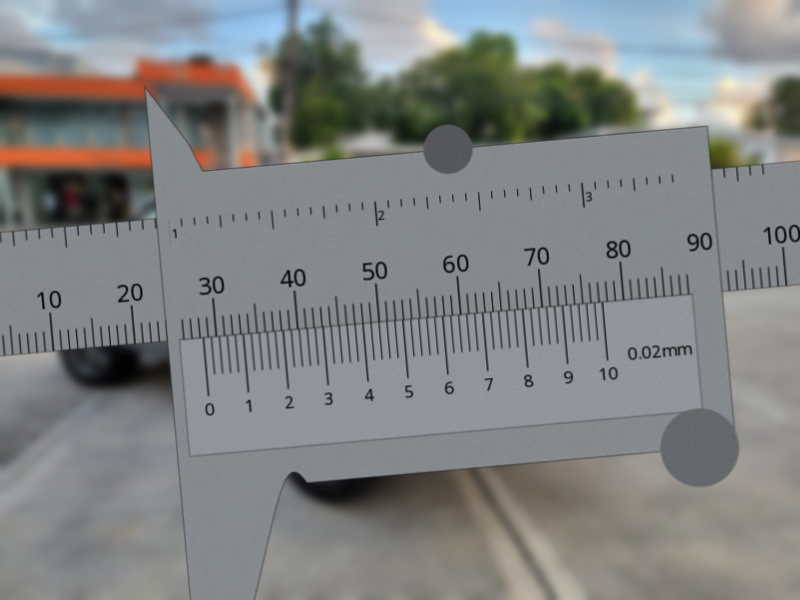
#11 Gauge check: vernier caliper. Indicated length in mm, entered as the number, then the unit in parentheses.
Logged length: 28.4 (mm)
